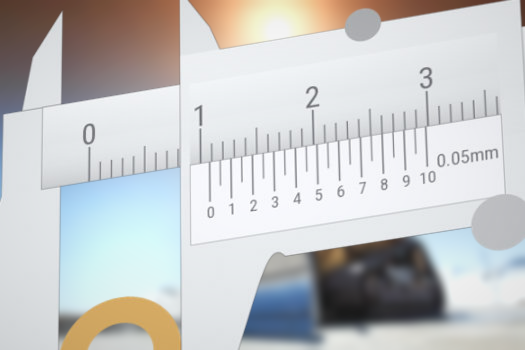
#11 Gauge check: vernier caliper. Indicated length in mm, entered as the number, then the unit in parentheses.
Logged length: 10.8 (mm)
